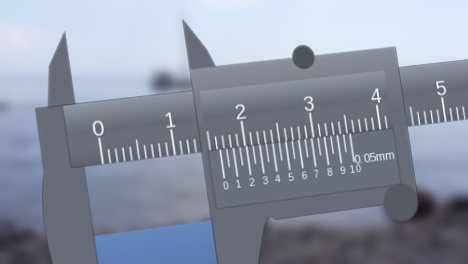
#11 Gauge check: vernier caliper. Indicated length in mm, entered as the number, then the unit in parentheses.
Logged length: 16.4 (mm)
